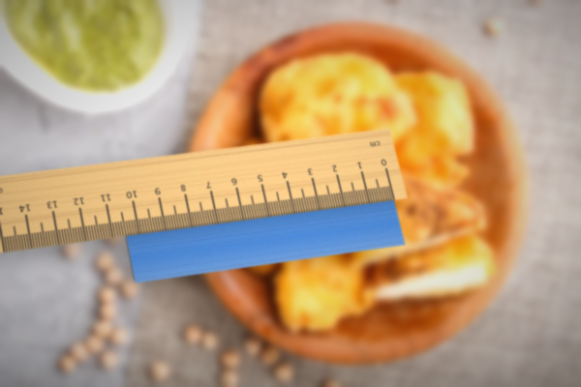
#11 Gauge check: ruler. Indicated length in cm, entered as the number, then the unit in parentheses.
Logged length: 10.5 (cm)
